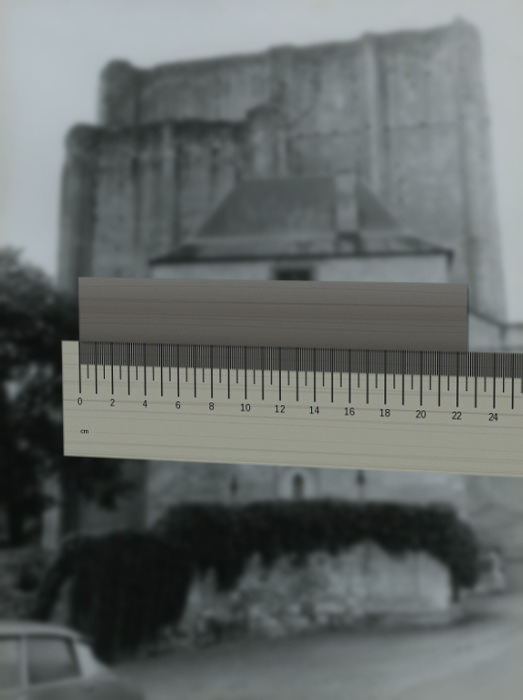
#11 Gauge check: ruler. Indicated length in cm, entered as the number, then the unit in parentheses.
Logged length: 22.5 (cm)
